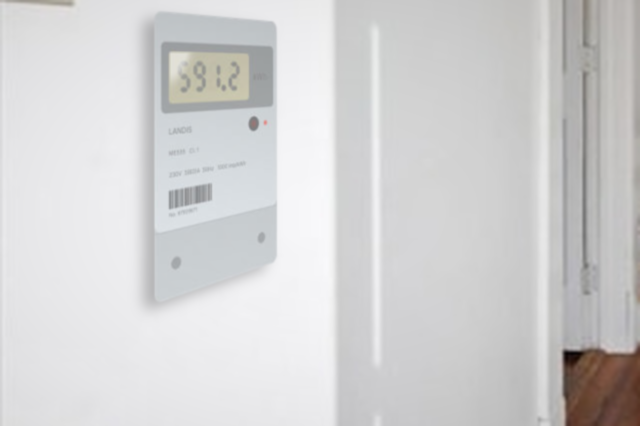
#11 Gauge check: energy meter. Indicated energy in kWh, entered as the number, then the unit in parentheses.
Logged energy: 591.2 (kWh)
